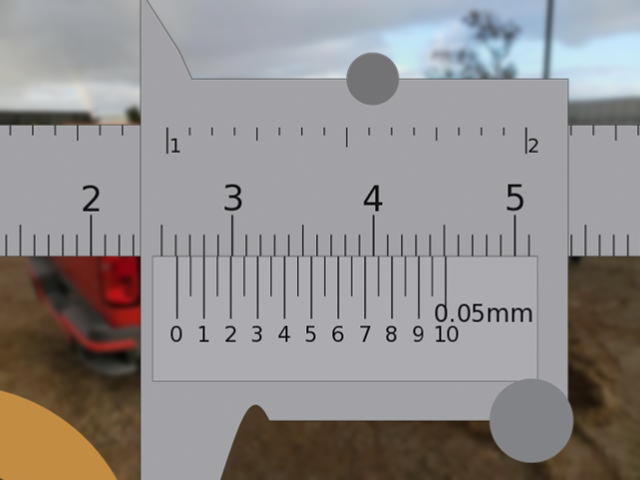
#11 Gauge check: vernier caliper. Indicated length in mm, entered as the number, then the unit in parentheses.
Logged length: 26.1 (mm)
